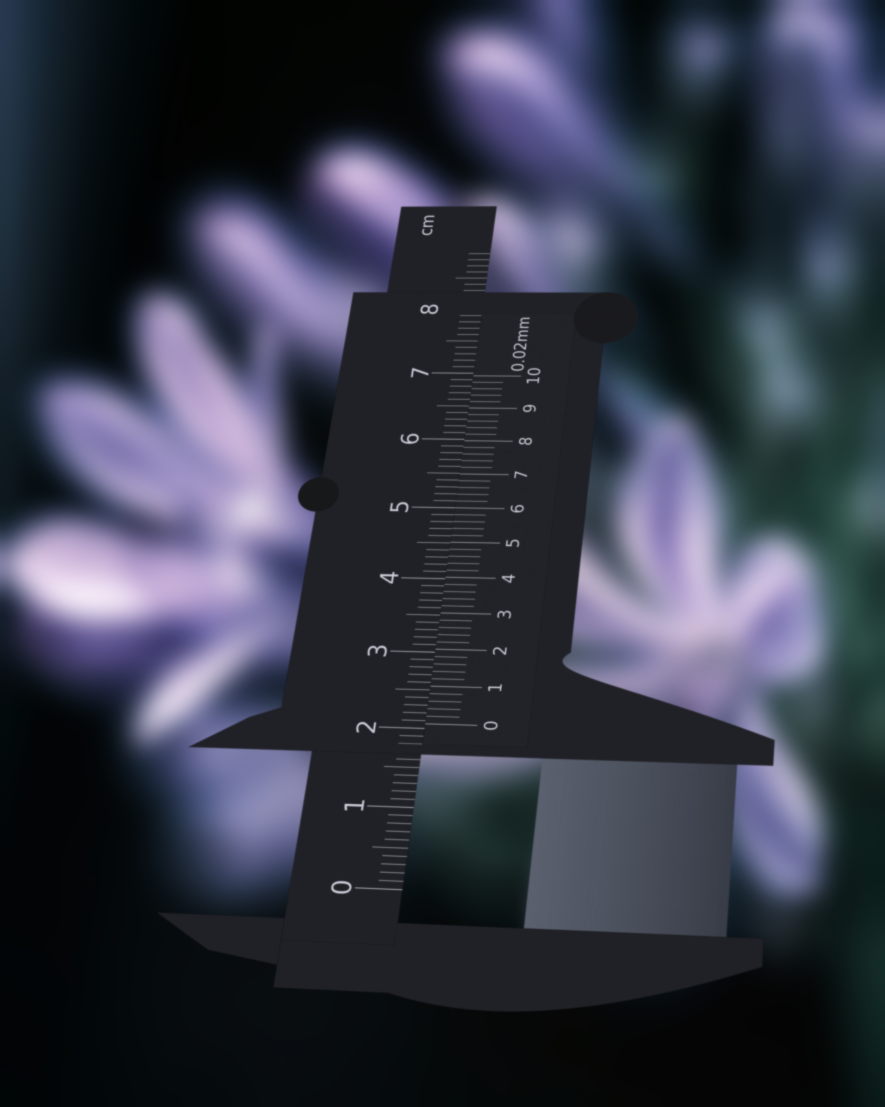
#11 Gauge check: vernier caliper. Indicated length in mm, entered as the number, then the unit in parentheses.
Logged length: 20.6 (mm)
